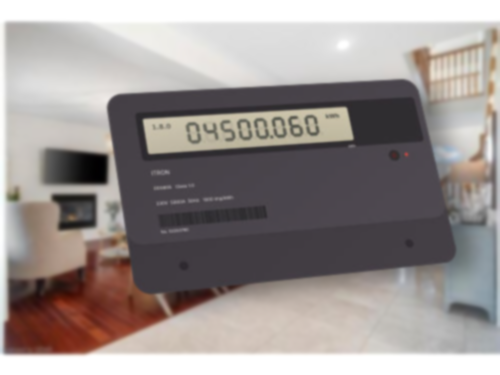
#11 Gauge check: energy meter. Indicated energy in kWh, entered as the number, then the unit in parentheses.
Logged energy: 4500.060 (kWh)
